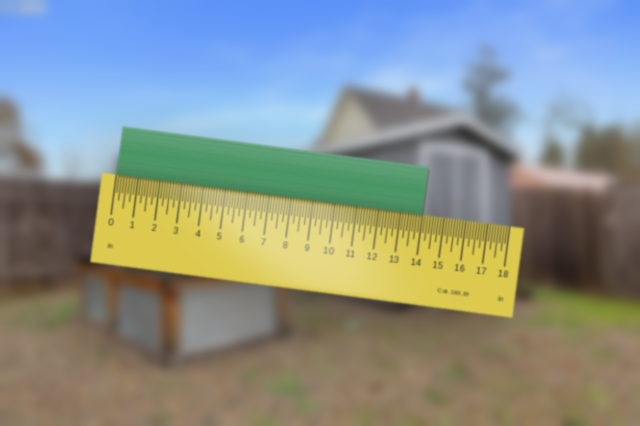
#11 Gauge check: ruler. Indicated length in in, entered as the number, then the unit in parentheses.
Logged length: 14 (in)
